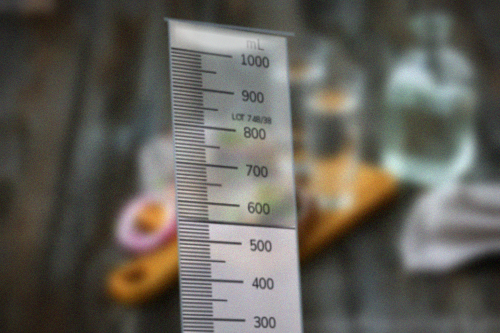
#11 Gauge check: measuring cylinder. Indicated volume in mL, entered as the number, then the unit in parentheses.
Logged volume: 550 (mL)
